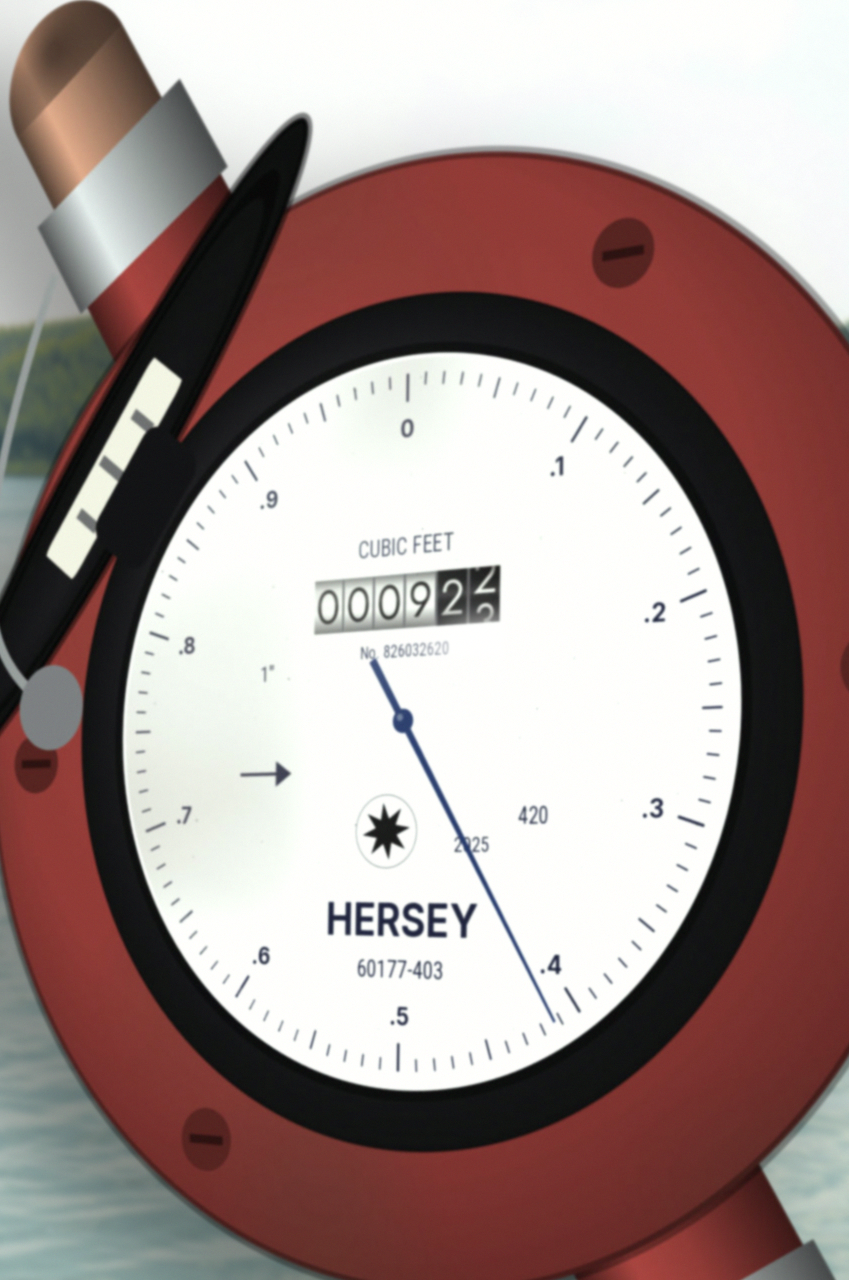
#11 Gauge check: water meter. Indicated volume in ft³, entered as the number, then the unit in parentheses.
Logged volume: 922.41 (ft³)
